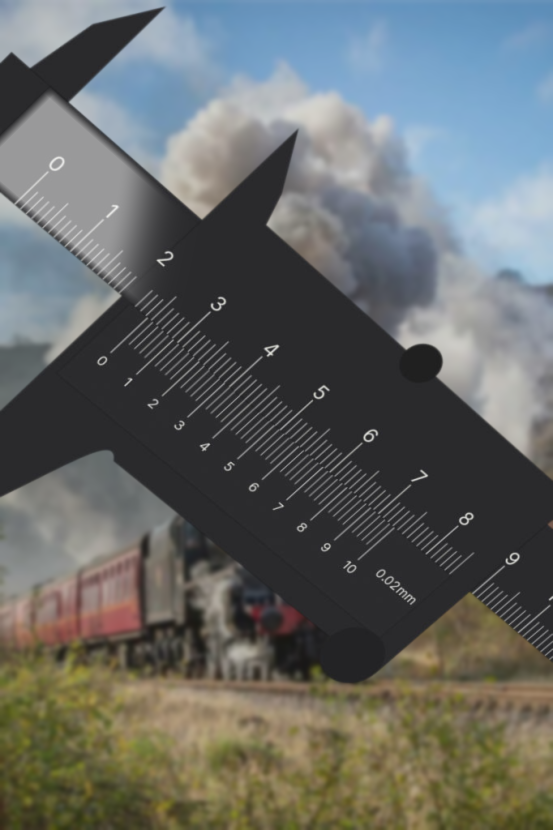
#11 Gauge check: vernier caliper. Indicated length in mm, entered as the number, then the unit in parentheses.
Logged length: 24.4 (mm)
